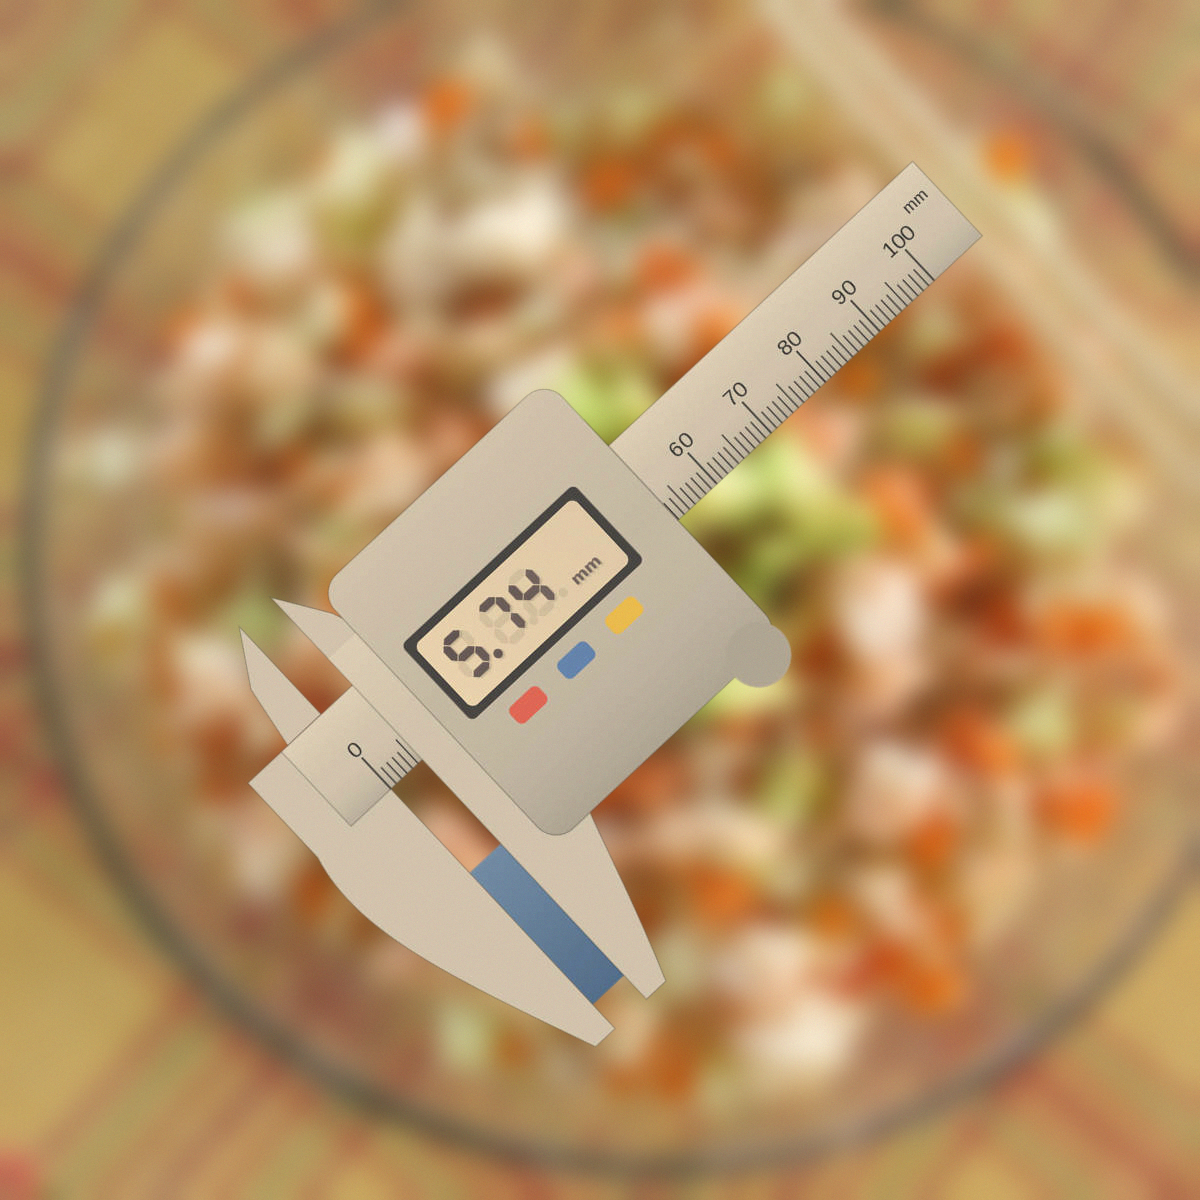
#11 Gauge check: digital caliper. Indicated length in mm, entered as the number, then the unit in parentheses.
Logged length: 5.74 (mm)
